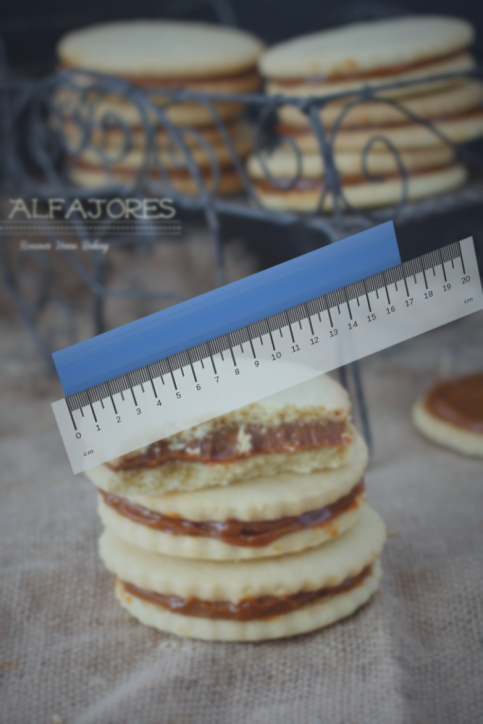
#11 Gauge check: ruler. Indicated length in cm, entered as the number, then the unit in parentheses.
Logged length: 17 (cm)
